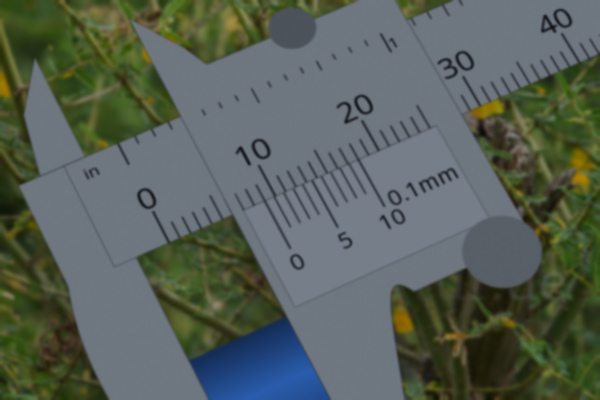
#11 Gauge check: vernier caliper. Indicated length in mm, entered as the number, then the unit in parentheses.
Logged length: 9.0 (mm)
